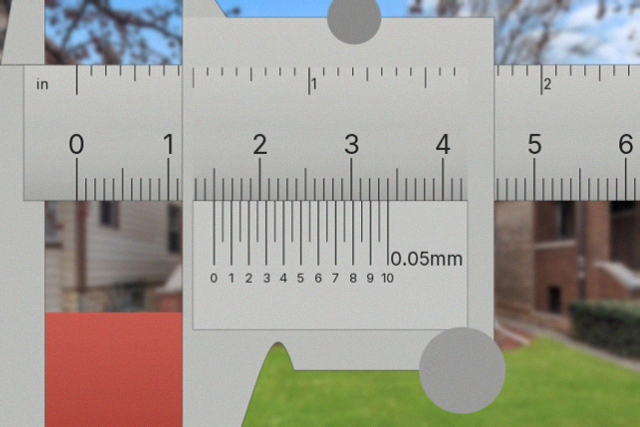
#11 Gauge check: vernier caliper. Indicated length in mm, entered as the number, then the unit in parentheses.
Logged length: 15.0 (mm)
